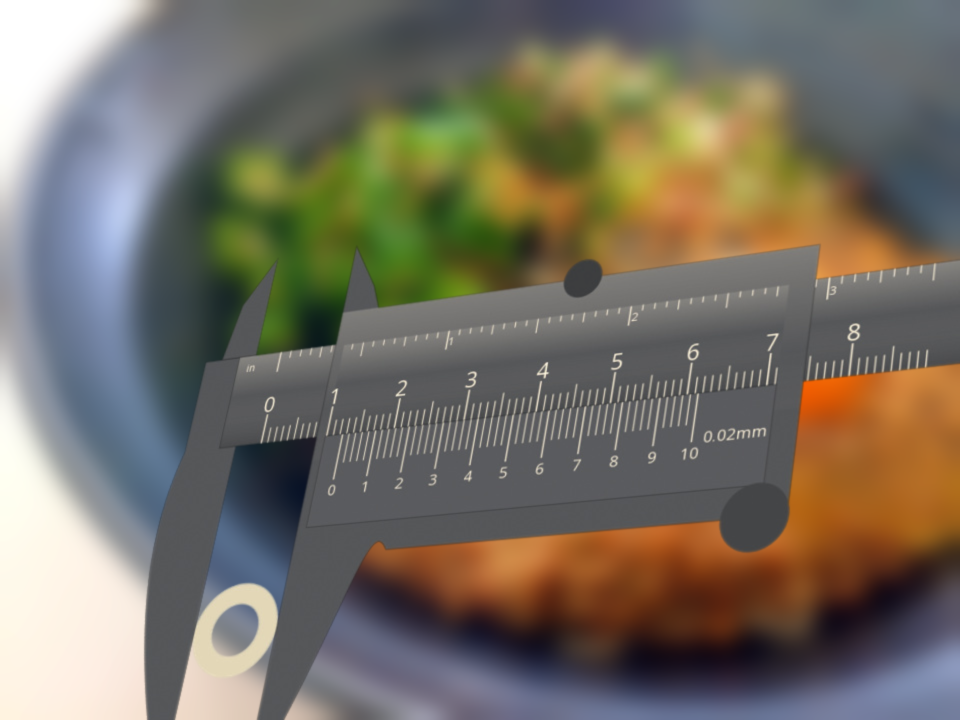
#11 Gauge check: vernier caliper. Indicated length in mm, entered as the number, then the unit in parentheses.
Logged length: 12.4 (mm)
